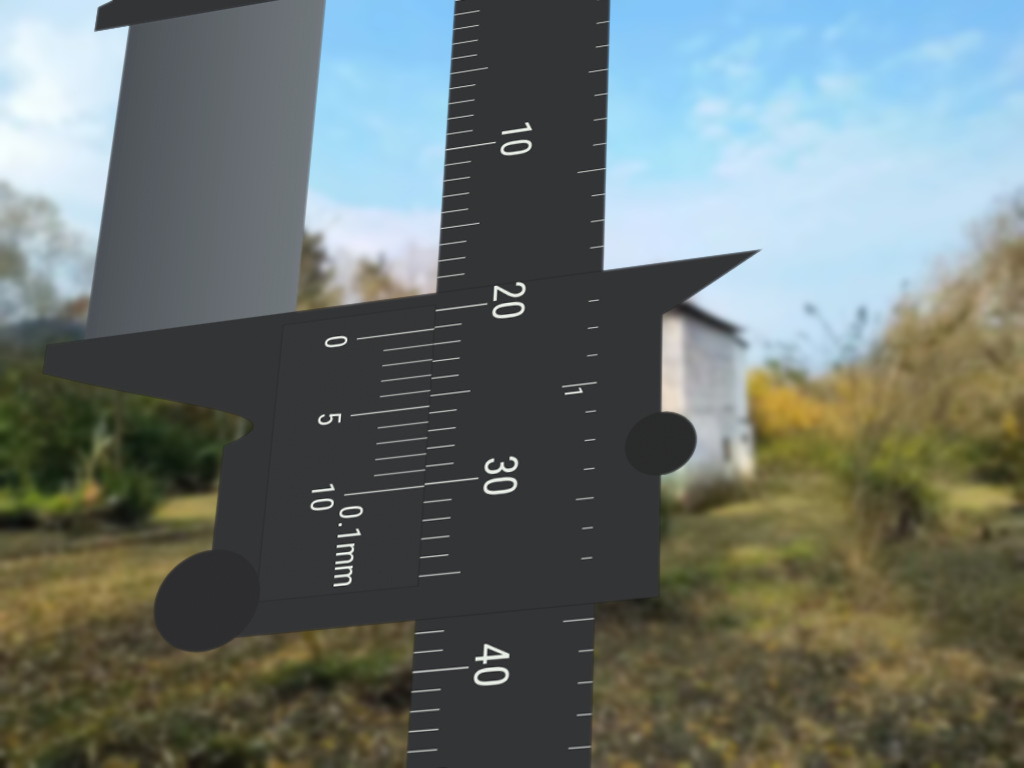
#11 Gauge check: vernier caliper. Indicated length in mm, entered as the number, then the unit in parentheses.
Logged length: 21.1 (mm)
